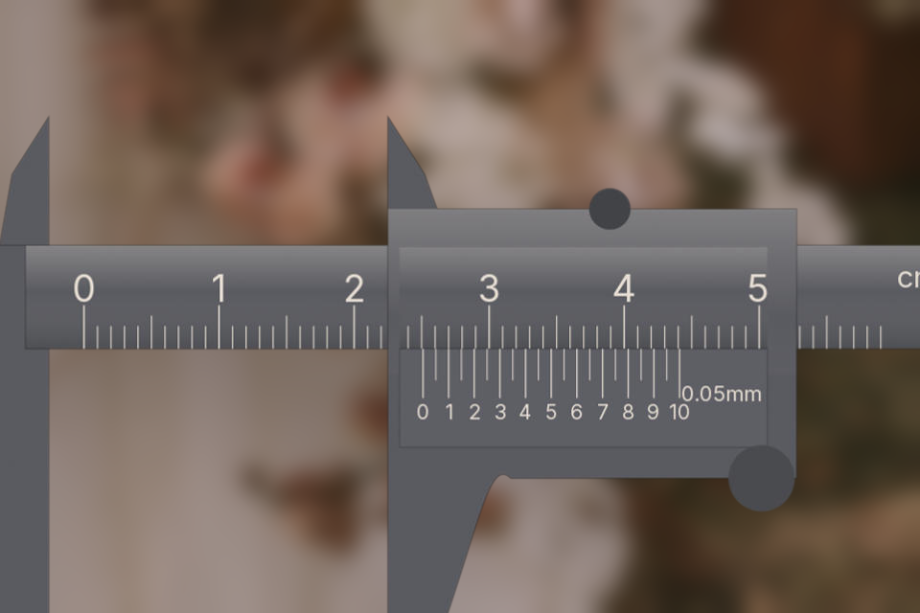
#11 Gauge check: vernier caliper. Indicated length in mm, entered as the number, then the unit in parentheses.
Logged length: 25.1 (mm)
